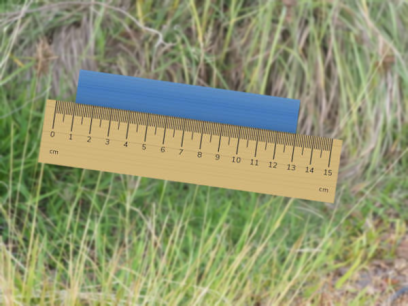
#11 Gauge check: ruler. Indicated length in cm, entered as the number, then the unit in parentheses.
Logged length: 12 (cm)
